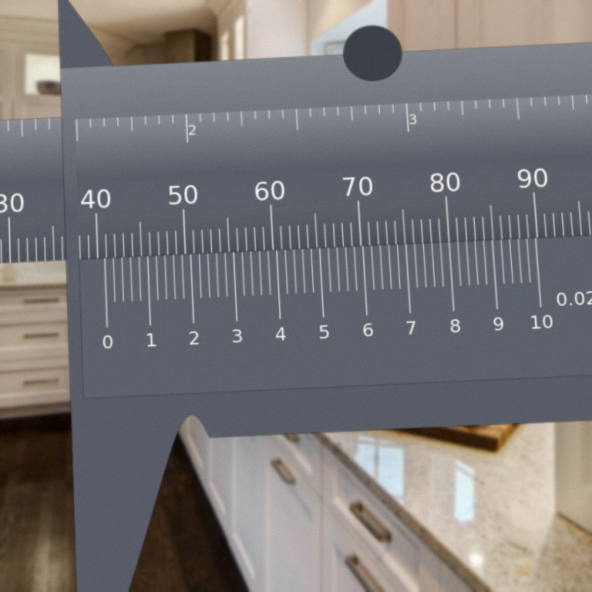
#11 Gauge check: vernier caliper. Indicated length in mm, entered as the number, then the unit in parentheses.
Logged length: 40.8 (mm)
